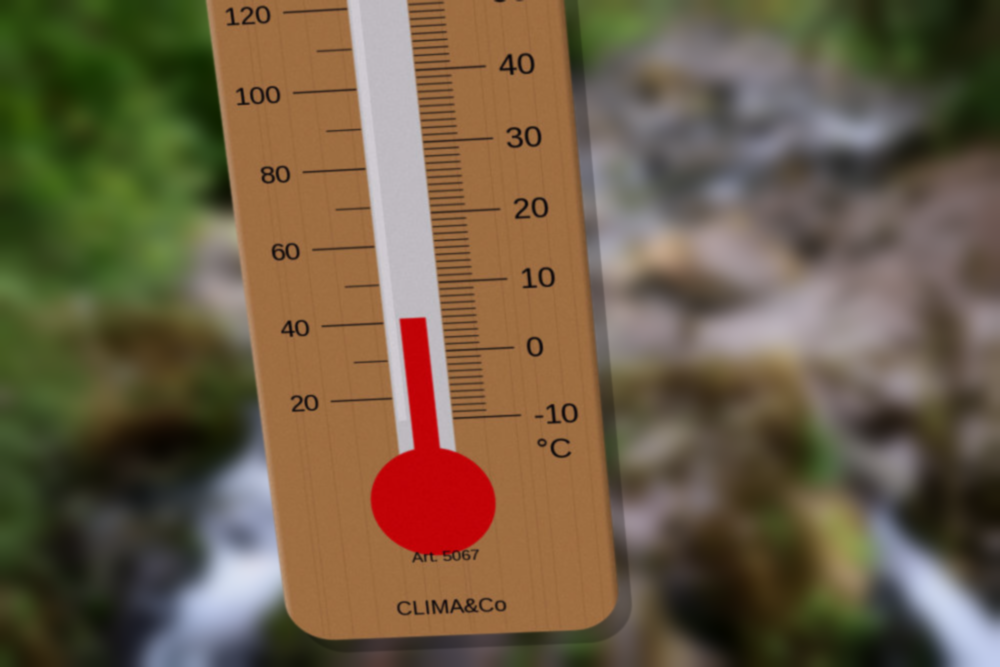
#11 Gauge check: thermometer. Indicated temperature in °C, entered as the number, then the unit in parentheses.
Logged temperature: 5 (°C)
